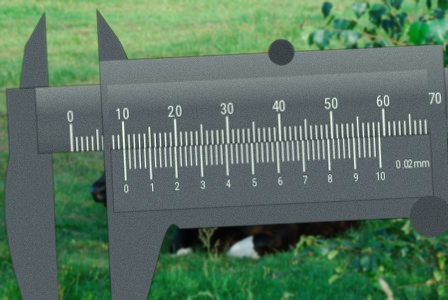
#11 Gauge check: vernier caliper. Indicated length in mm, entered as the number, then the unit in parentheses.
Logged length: 10.0 (mm)
